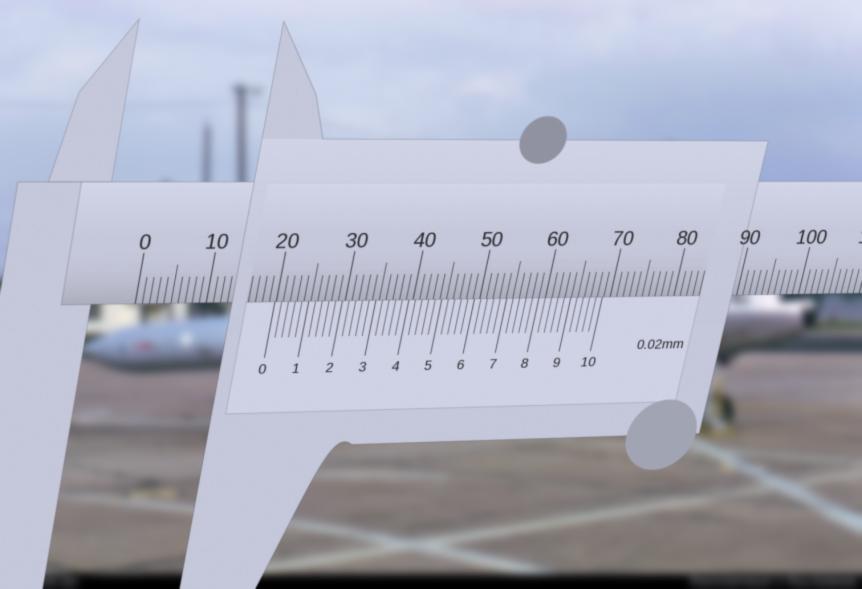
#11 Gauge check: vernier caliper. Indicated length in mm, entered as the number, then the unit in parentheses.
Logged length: 19.8 (mm)
